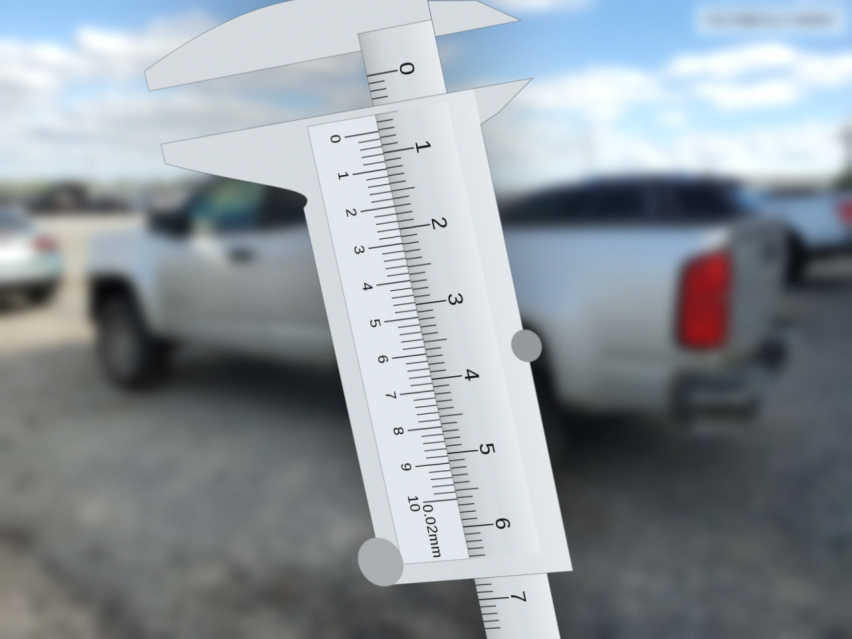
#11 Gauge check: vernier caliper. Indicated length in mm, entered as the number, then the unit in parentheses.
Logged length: 7.2 (mm)
